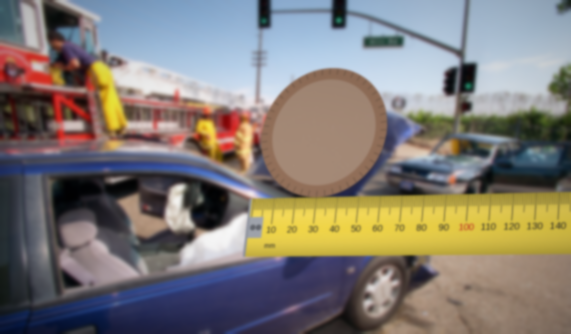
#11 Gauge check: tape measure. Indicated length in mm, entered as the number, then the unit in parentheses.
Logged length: 60 (mm)
